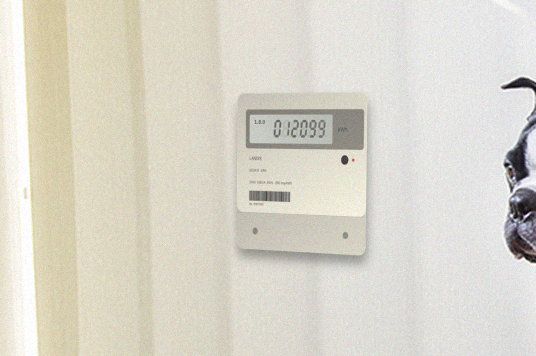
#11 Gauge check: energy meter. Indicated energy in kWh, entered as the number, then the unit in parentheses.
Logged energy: 12099 (kWh)
